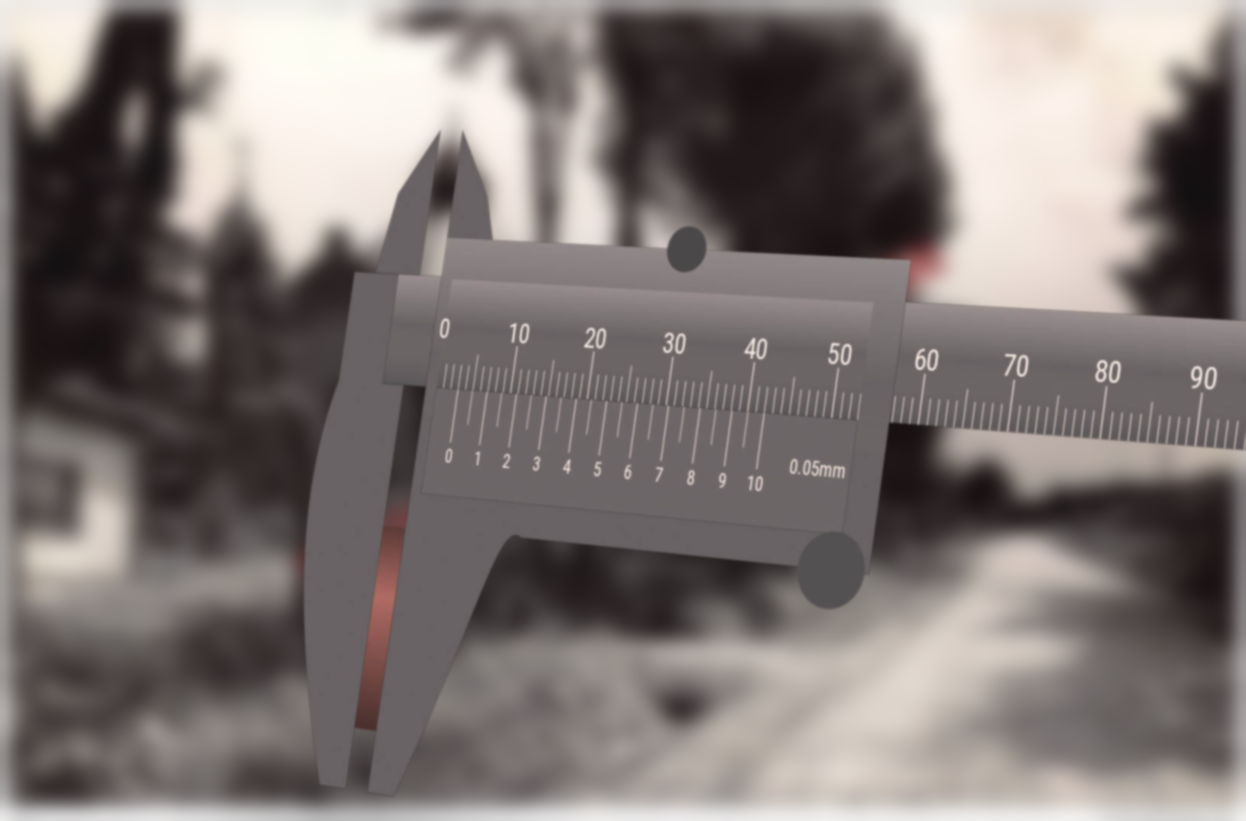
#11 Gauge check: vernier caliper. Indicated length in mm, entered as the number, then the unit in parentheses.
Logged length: 3.0 (mm)
